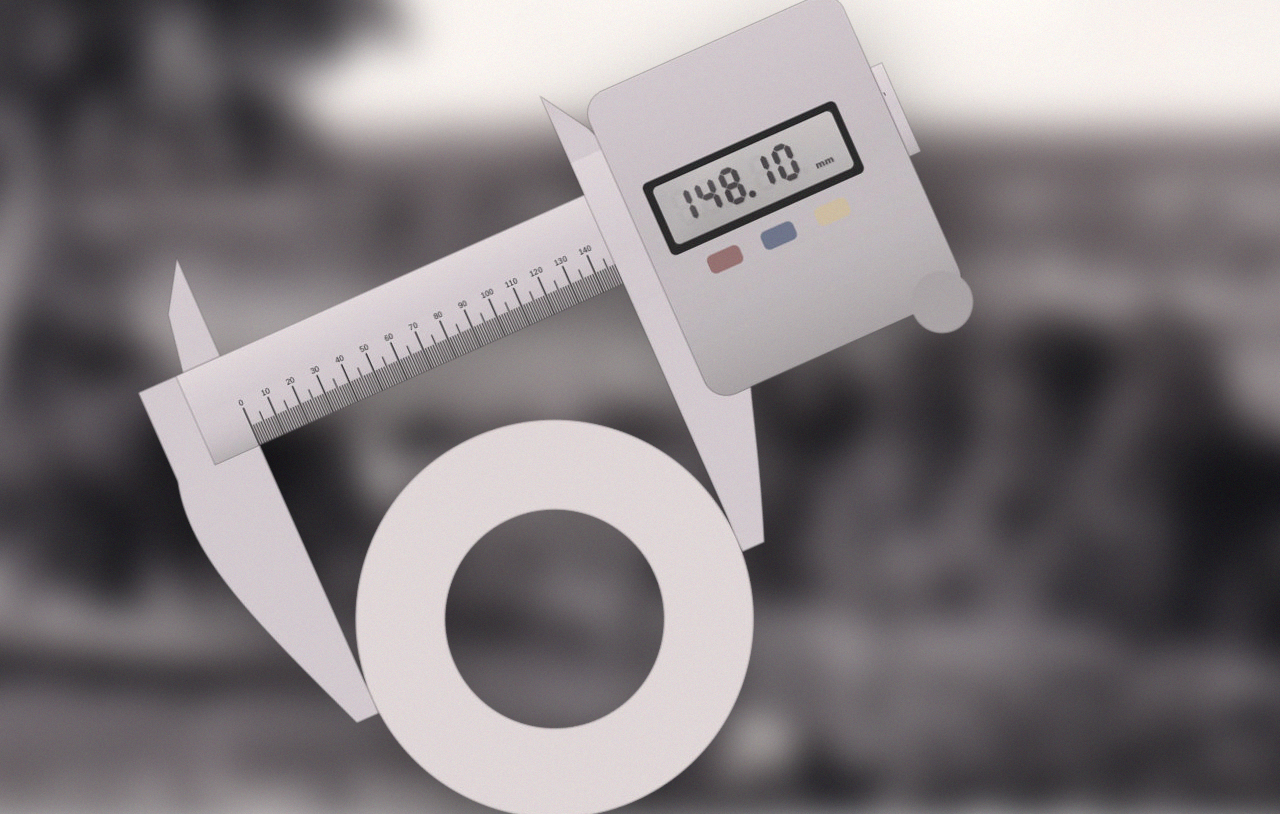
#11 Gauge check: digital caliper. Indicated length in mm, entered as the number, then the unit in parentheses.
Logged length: 148.10 (mm)
